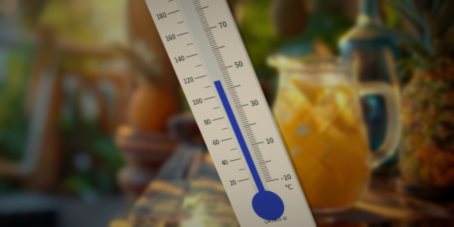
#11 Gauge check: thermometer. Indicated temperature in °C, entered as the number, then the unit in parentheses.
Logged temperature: 45 (°C)
